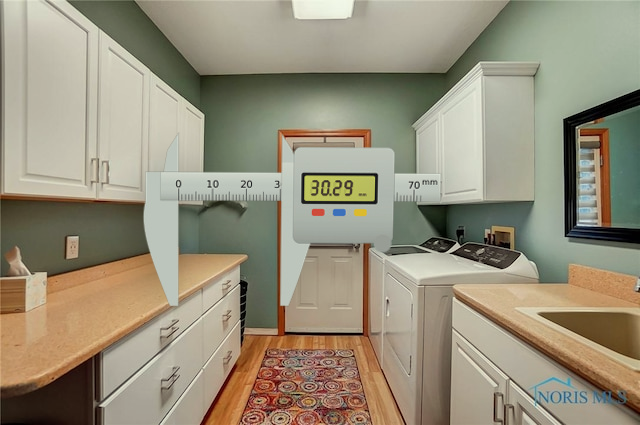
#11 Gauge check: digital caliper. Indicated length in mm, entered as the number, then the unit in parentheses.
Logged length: 30.29 (mm)
